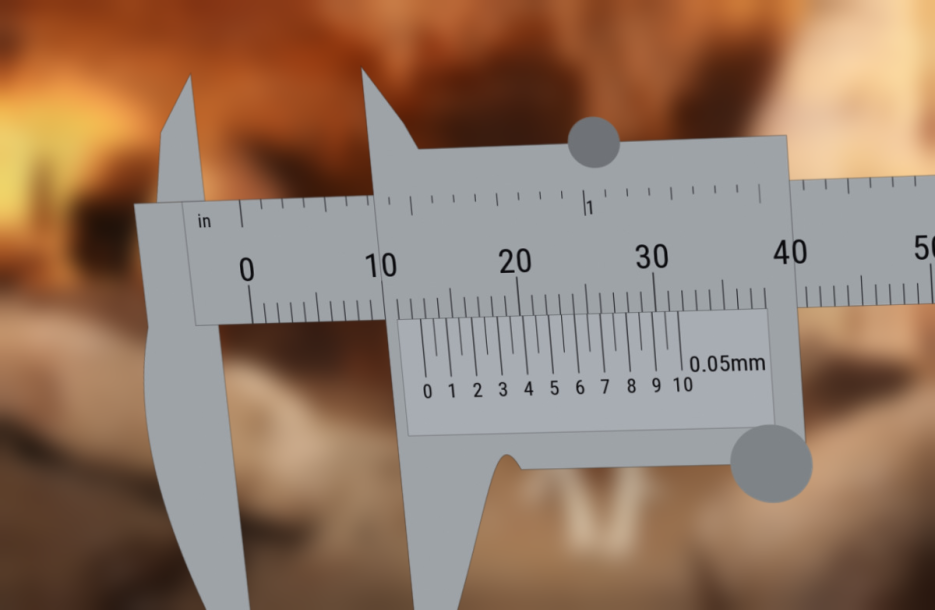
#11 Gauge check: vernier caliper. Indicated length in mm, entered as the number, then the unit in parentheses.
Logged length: 12.6 (mm)
